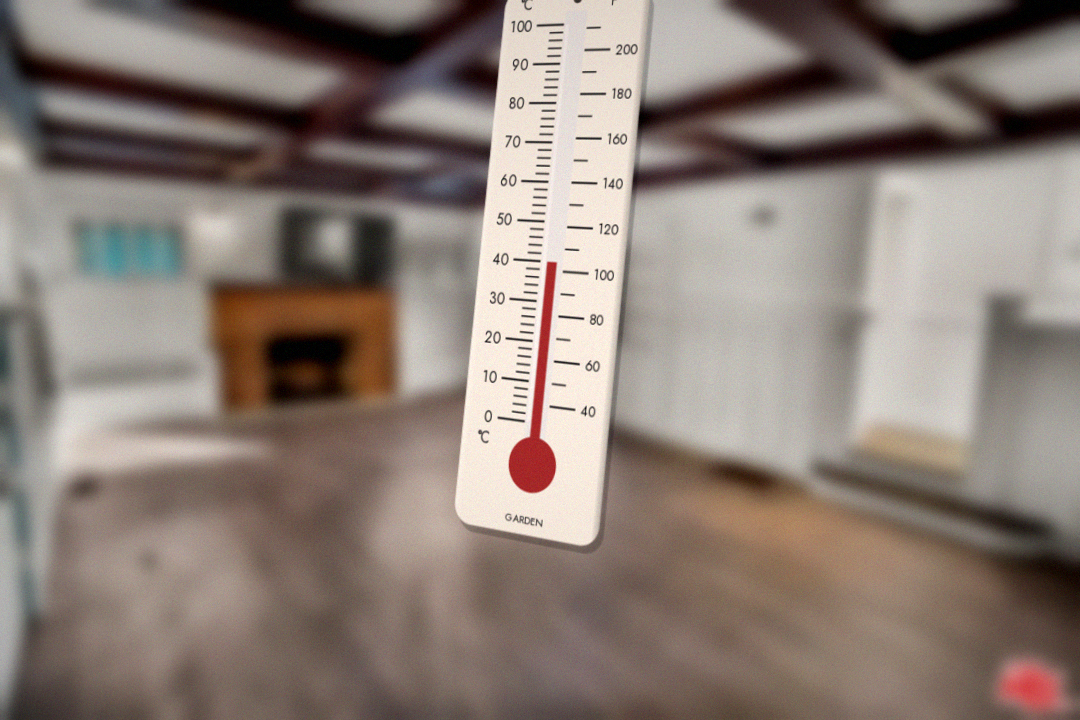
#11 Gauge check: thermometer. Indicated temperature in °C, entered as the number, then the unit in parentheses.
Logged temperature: 40 (°C)
